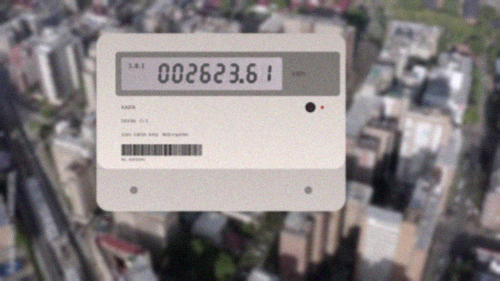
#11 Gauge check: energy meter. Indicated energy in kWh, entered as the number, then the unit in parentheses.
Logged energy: 2623.61 (kWh)
